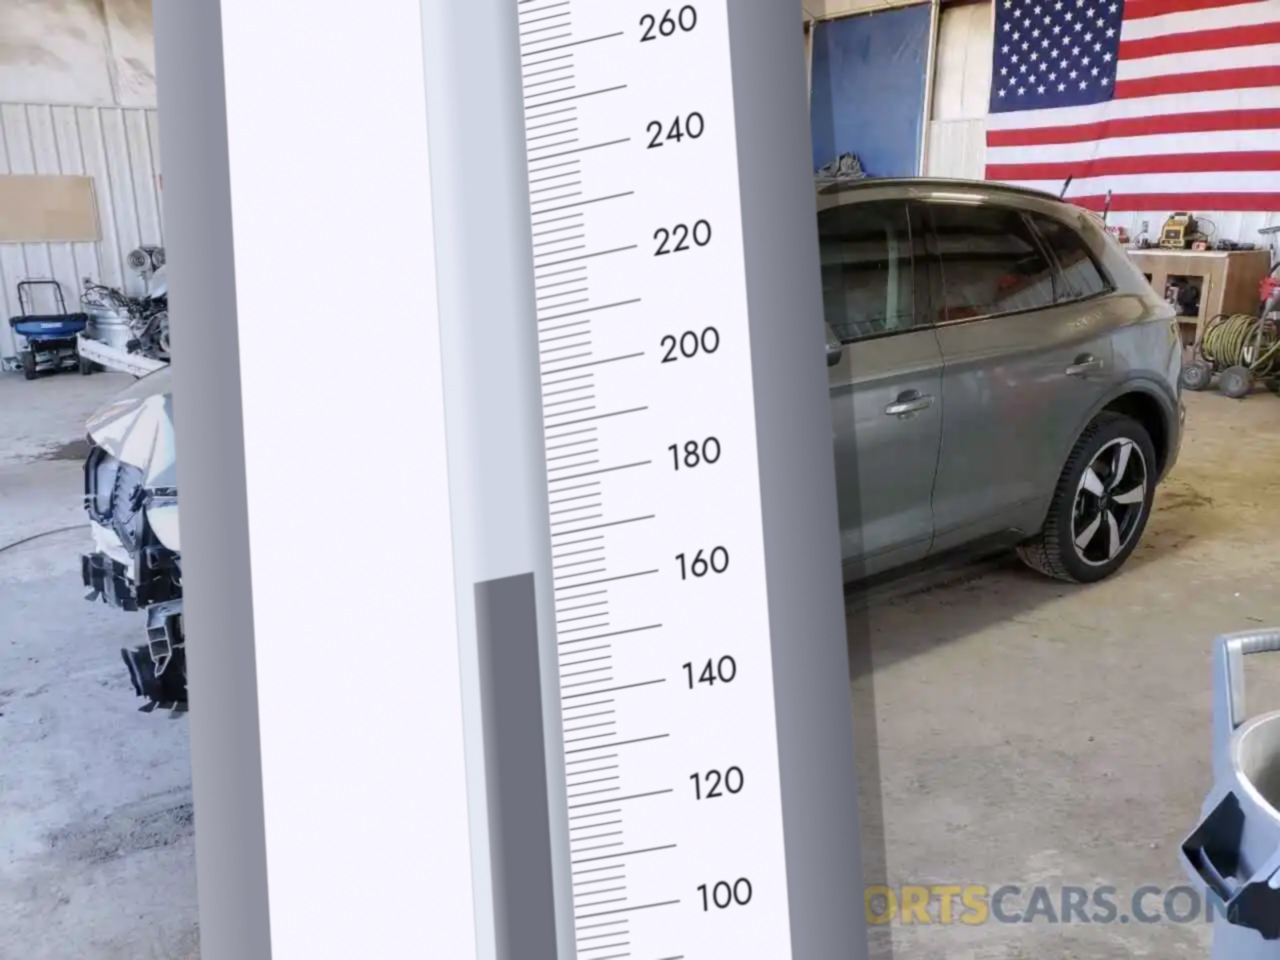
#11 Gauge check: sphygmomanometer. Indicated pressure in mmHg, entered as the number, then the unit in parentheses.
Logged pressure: 164 (mmHg)
